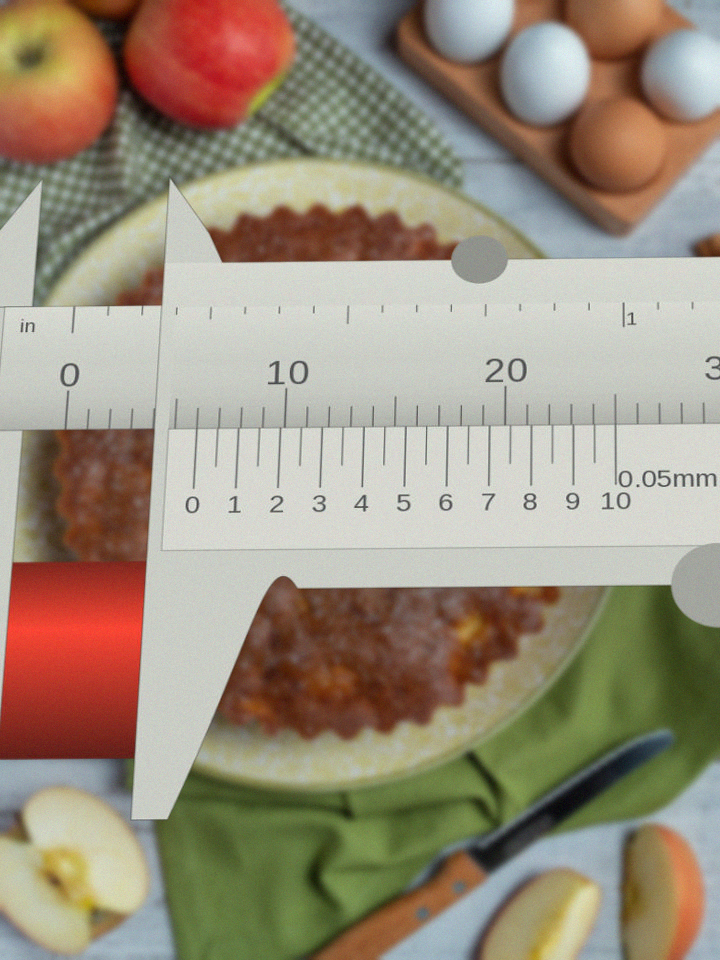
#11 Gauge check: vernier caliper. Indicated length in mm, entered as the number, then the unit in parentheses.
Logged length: 6.0 (mm)
